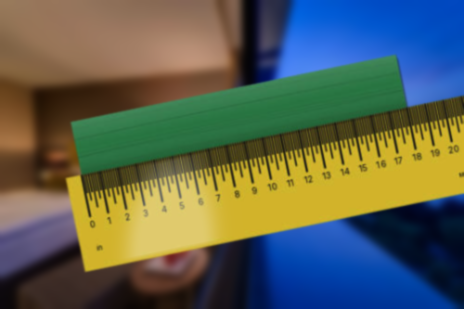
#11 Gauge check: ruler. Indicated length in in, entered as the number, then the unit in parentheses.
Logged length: 18 (in)
